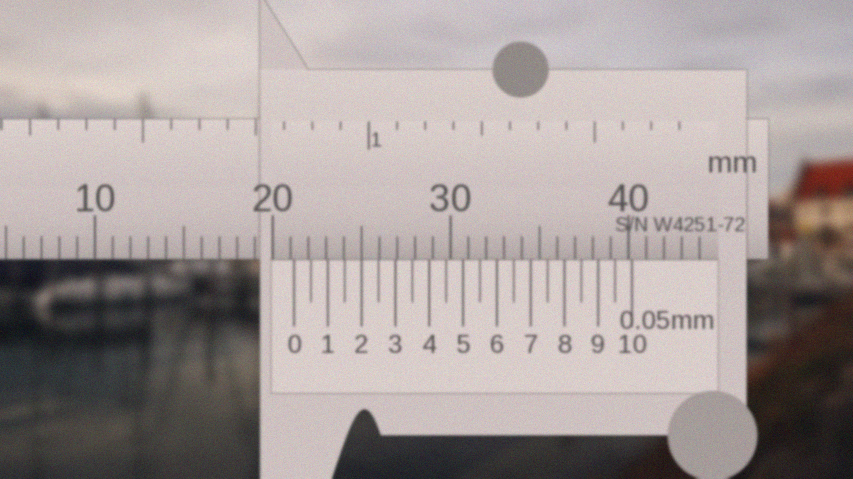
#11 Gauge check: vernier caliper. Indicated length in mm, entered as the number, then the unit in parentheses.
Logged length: 21.2 (mm)
